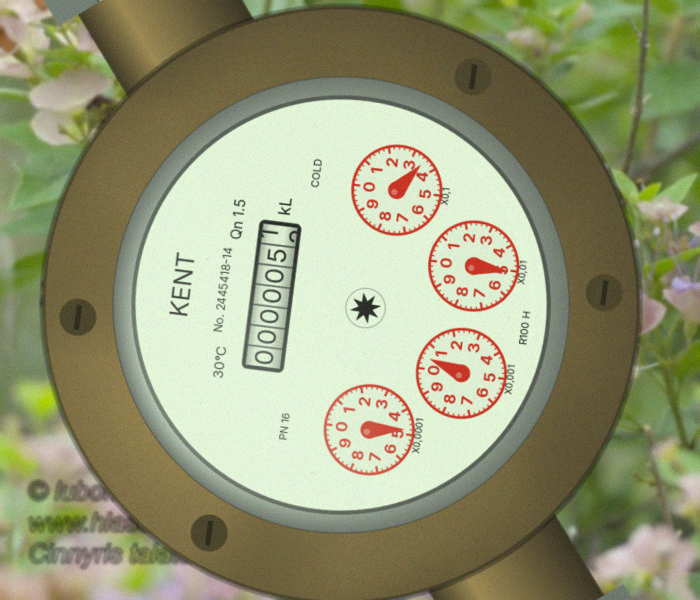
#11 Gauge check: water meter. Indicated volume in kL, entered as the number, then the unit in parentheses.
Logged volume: 51.3504 (kL)
